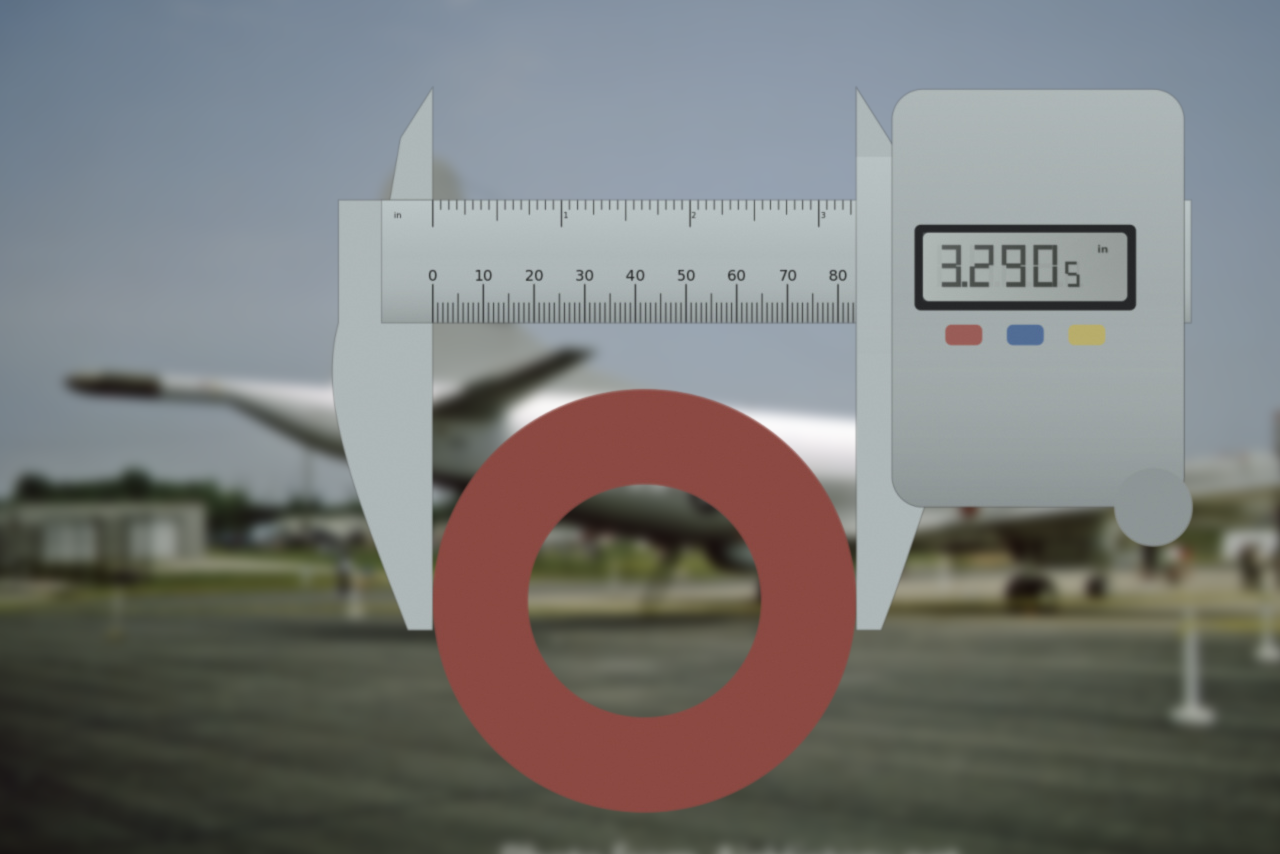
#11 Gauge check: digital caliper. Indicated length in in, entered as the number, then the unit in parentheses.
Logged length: 3.2905 (in)
